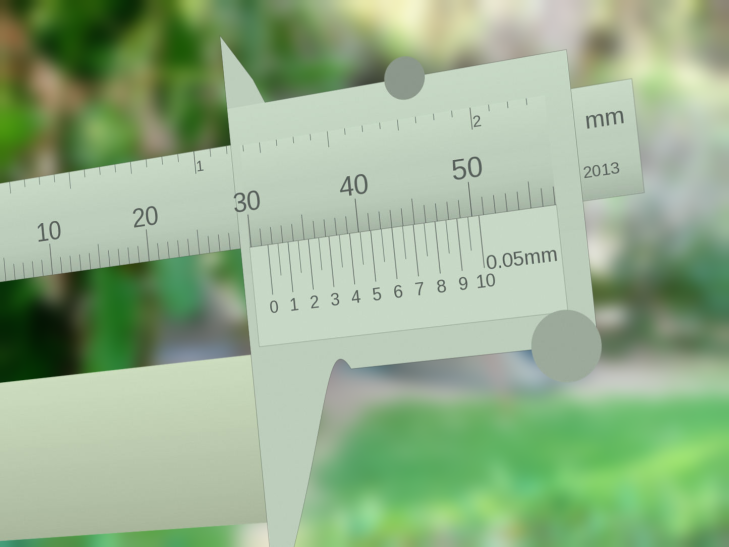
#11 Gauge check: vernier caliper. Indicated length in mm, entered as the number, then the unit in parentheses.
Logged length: 31.6 (mm)
